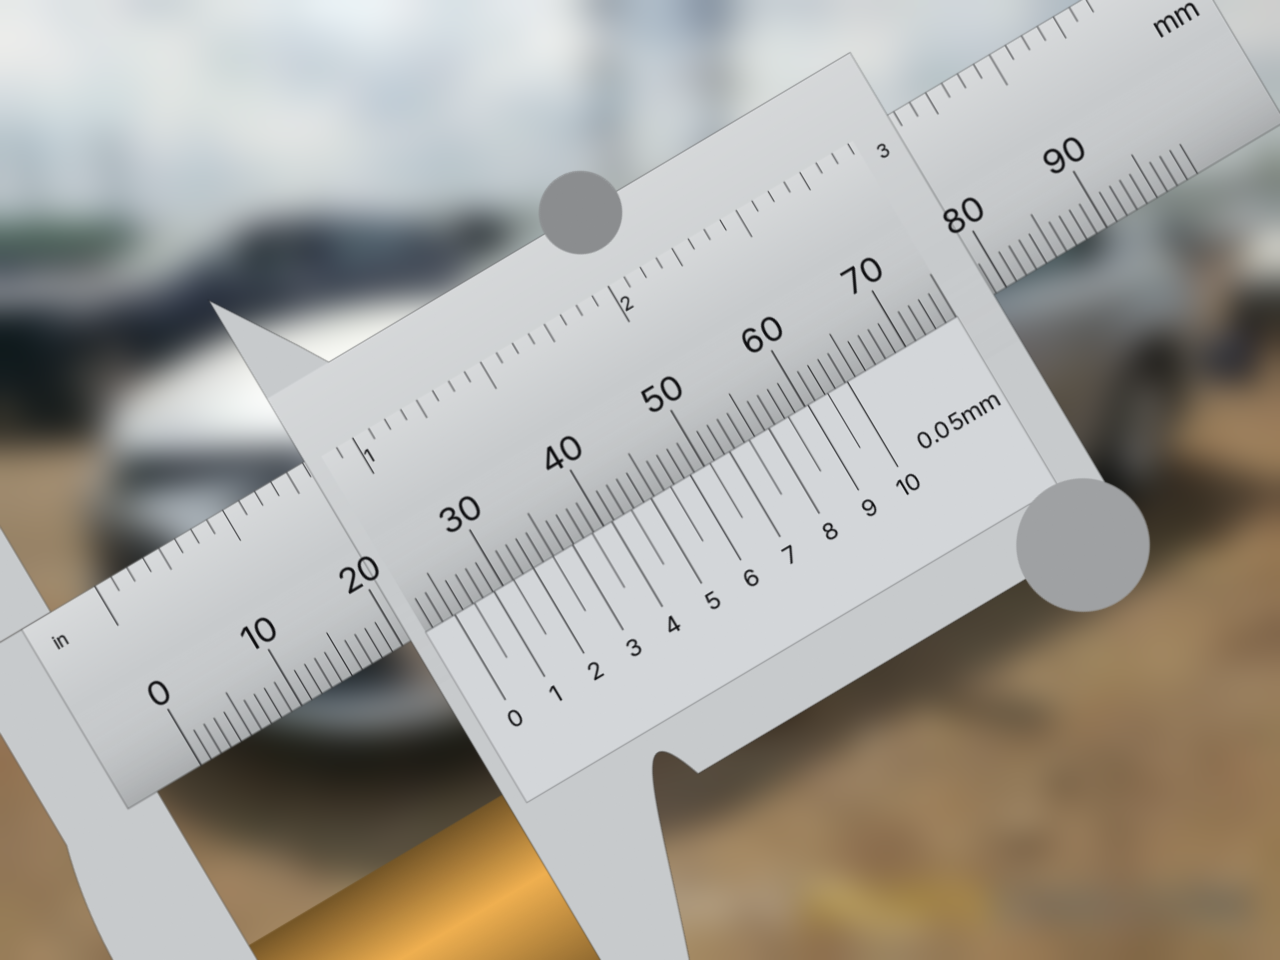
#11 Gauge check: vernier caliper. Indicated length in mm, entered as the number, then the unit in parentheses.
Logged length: 25.2 (mm)
